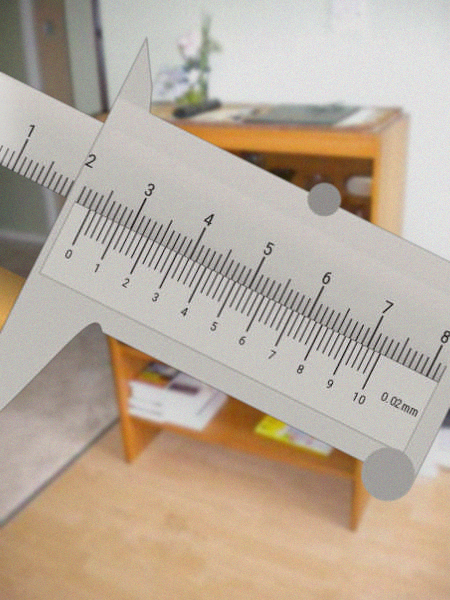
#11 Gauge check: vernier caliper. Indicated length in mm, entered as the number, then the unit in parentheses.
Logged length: 23.2 (mm)
